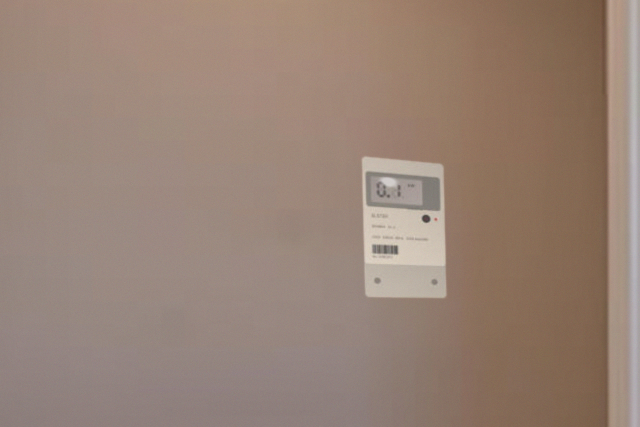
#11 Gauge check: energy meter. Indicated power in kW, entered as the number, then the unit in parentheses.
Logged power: 0.1 (kW)
